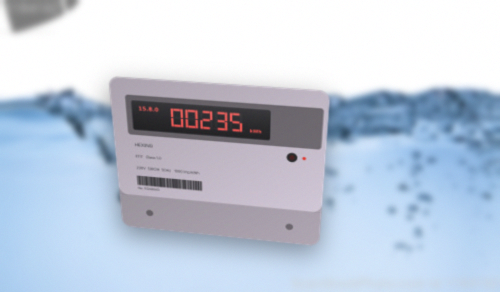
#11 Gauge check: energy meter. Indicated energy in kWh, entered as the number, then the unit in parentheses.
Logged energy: 235 (kWh)
